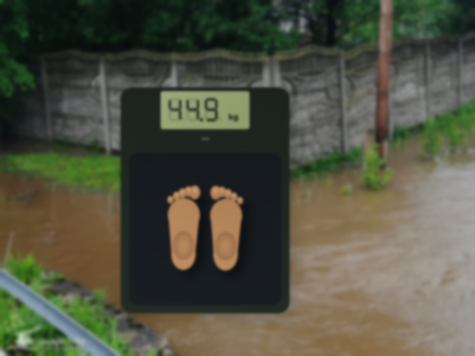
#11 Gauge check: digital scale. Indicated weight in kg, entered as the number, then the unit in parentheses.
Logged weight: 44.9 (kg)
